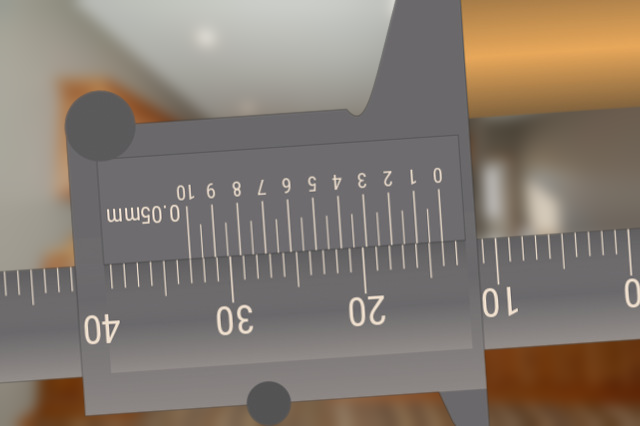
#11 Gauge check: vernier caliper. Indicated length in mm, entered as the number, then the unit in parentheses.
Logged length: 14.0 (mm)
